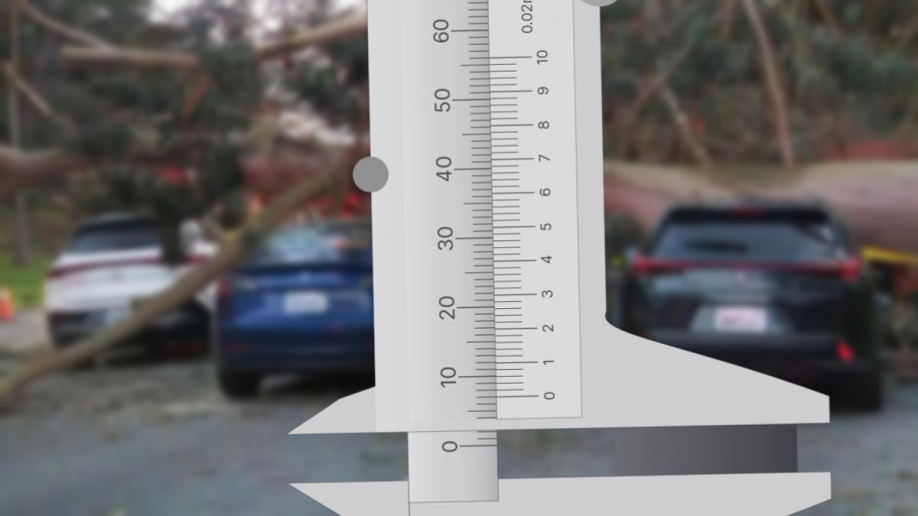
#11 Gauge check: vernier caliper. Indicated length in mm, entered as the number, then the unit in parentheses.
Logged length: 7.0 (mm)
